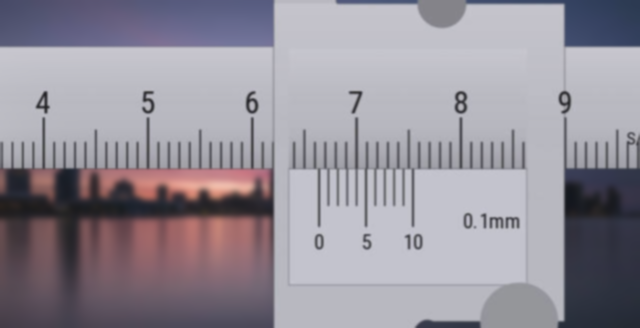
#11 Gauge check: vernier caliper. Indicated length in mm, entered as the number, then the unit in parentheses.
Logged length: 66.4 (mm)
